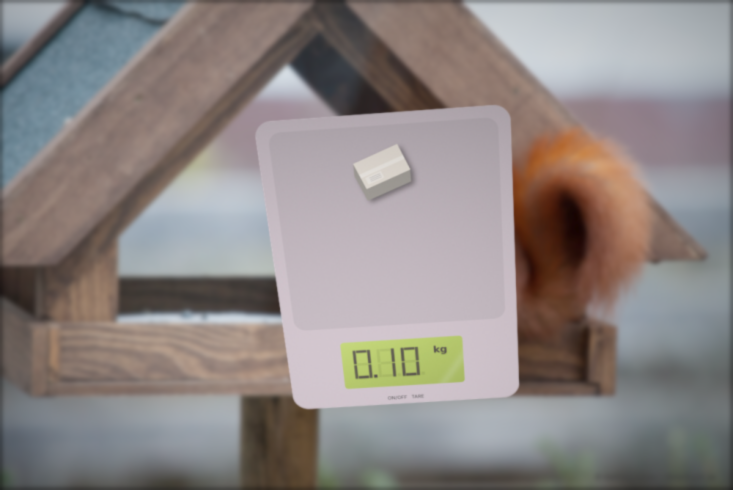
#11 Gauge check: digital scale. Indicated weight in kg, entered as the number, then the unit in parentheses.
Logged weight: 0.10 (kg)
